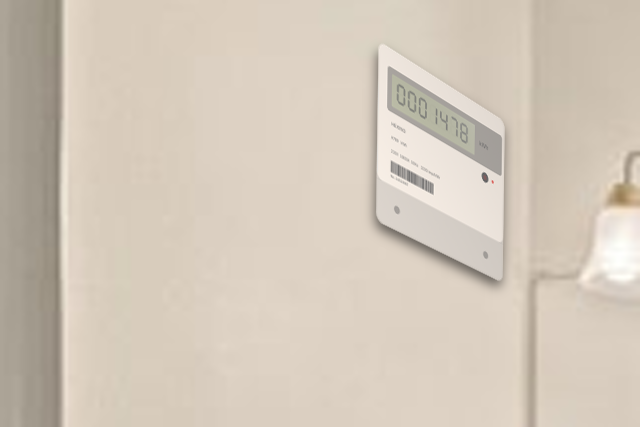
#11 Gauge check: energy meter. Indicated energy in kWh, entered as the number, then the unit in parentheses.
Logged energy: 1478 (kWh)
